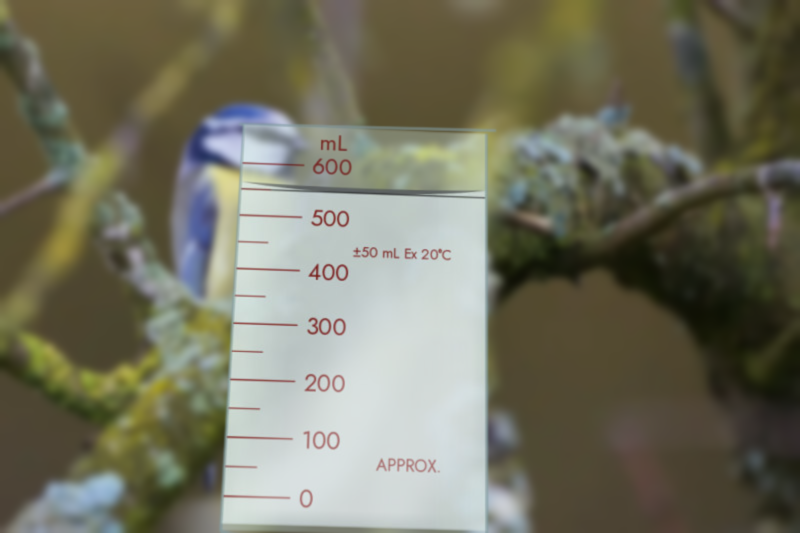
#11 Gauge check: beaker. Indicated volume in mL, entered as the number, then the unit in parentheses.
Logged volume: 550 (mL)
